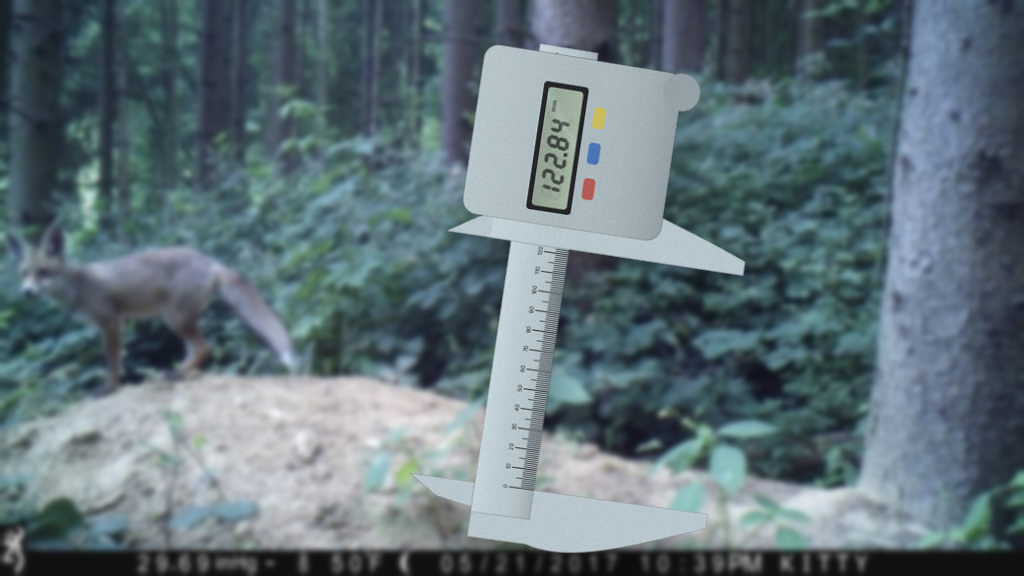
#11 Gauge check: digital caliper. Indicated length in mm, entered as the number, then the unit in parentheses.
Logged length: 122.84 (mm)
